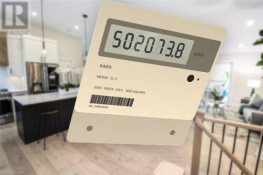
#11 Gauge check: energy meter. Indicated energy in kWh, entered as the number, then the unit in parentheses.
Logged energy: 502073.8 (kWh)
